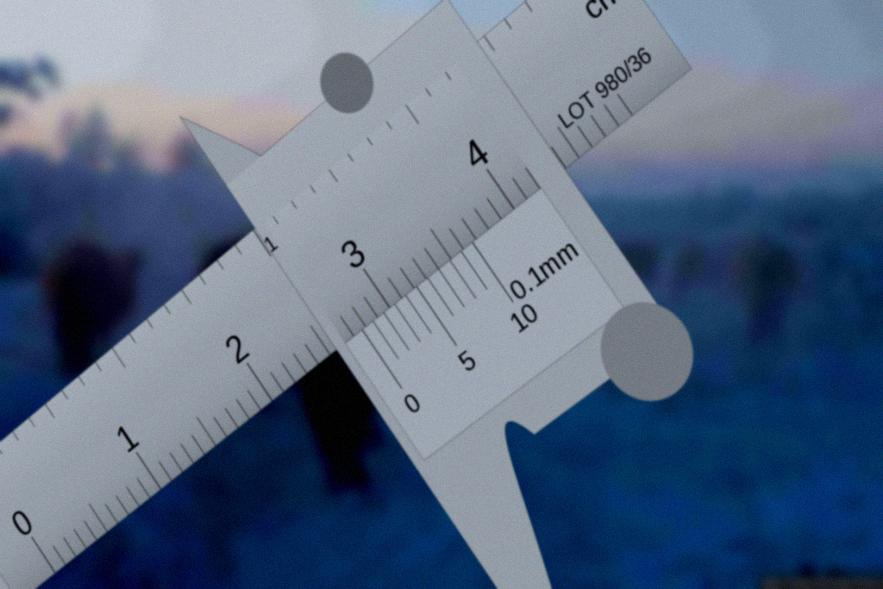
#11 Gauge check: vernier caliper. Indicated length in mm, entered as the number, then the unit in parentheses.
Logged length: 27.7 (mm)
